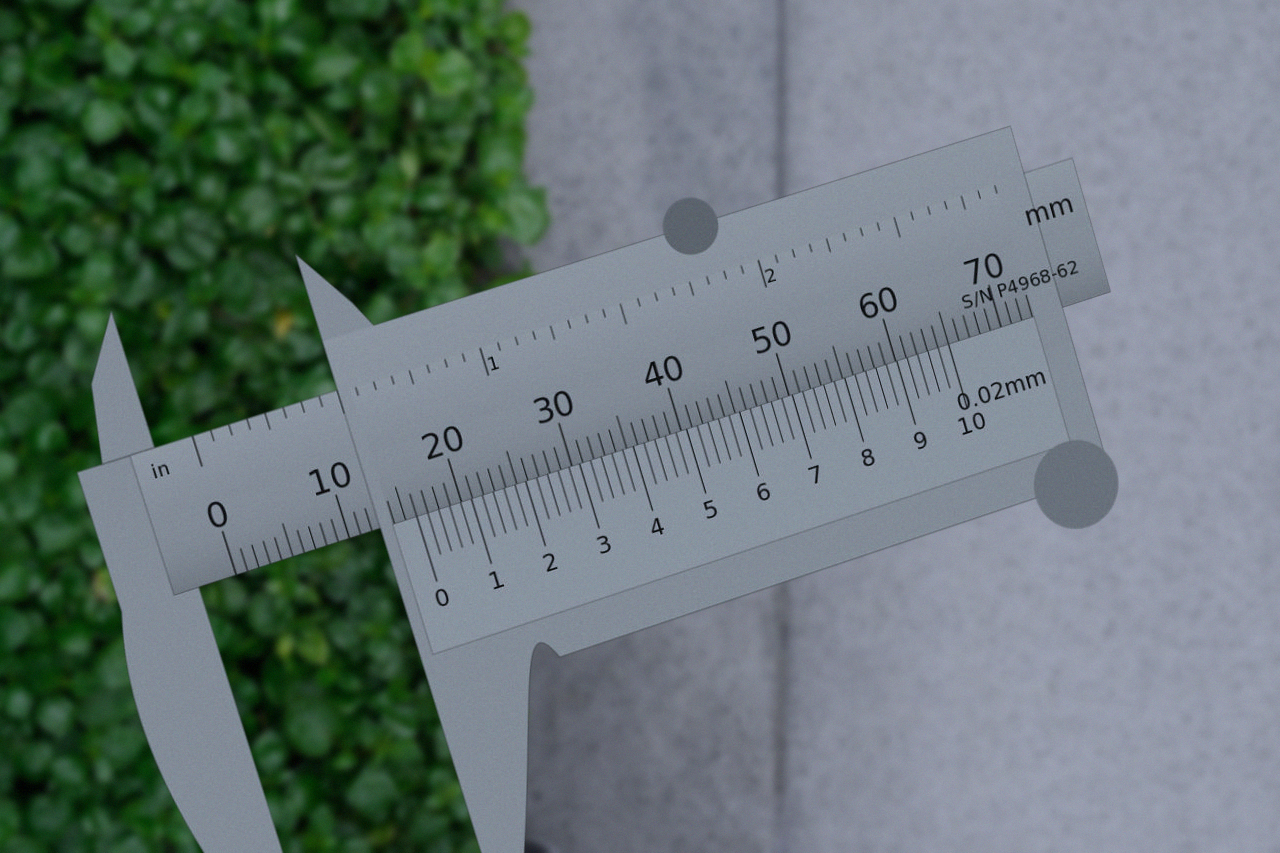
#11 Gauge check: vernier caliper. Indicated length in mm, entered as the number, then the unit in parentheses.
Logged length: 16.0 (mm)
